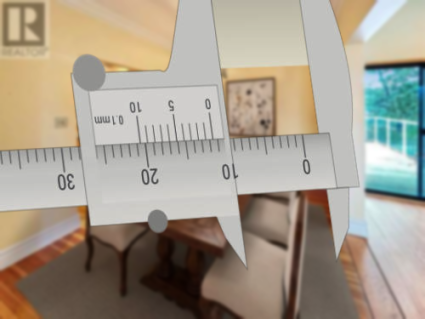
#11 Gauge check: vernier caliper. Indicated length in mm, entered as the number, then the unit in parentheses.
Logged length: 11.6 (mm)
